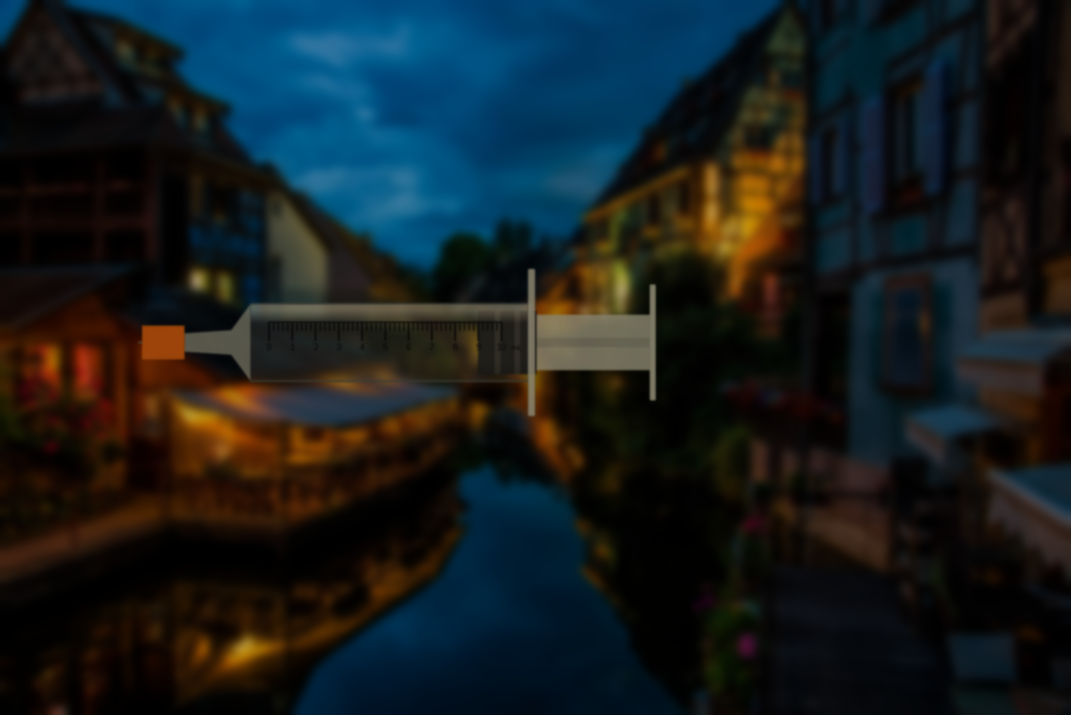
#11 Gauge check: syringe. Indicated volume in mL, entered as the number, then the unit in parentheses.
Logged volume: 9 (mL)
